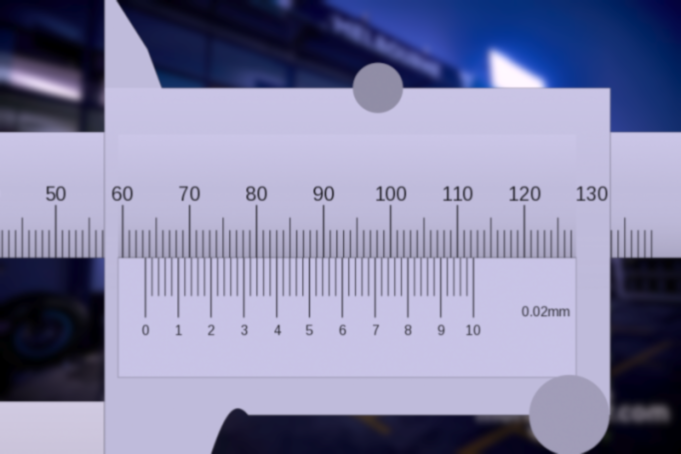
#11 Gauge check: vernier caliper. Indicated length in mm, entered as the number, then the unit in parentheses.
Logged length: 63.4 (mm)
